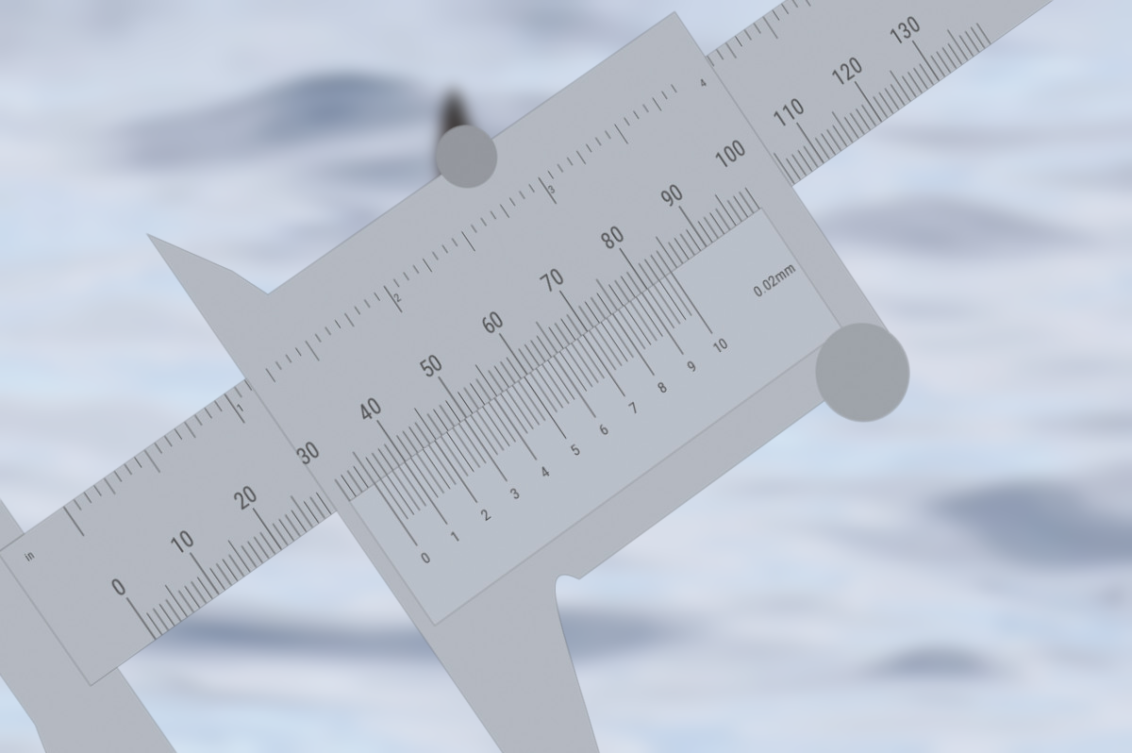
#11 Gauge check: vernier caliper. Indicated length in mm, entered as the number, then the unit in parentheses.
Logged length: 35.0 (mm)
